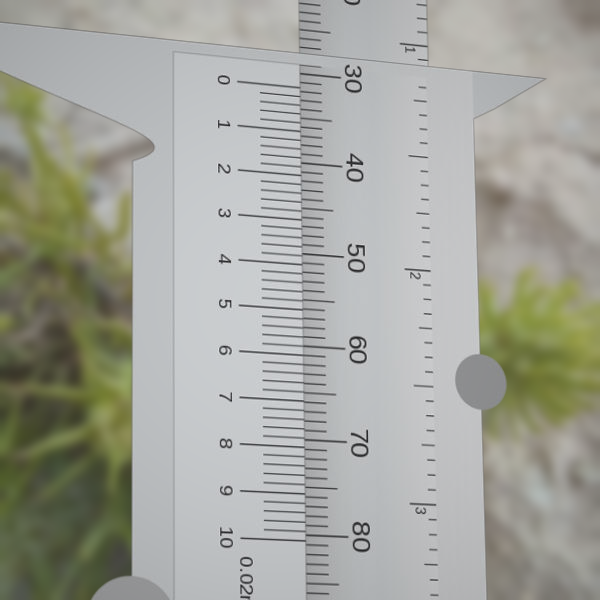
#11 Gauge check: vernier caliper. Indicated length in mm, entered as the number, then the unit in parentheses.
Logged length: 31.6 (mm)
